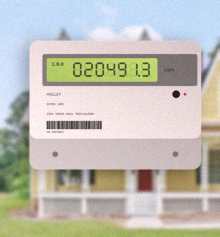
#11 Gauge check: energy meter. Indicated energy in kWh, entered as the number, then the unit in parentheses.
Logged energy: 20491.3 (kWh)
